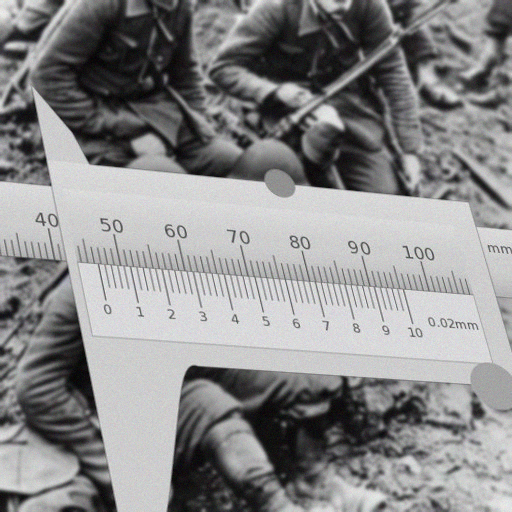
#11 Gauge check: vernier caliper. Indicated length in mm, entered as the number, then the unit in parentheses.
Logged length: 46.6 (mm)
